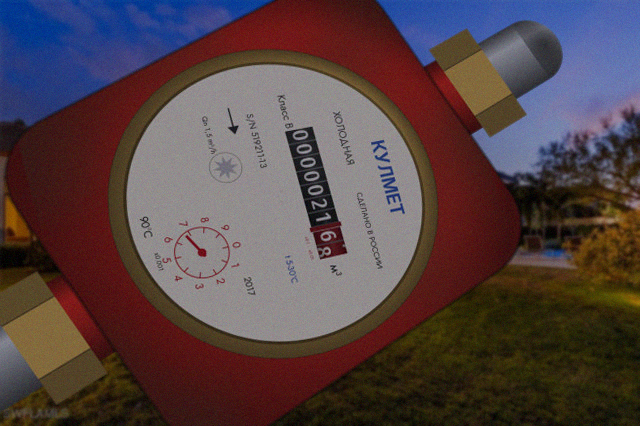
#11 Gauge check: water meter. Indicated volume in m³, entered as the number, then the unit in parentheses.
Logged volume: 21.676 (m³)
